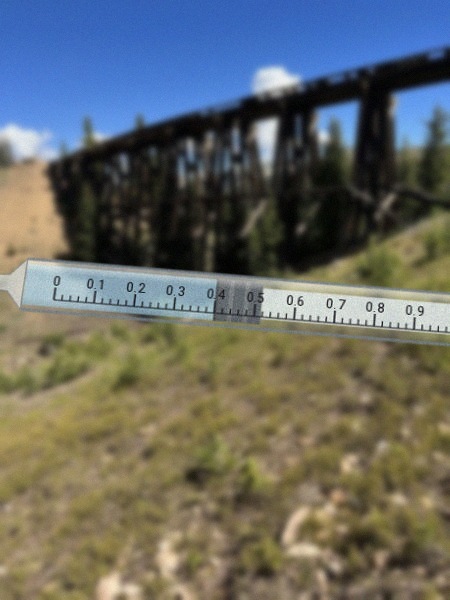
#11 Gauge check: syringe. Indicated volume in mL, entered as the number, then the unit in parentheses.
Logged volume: 0.4 (mL)
